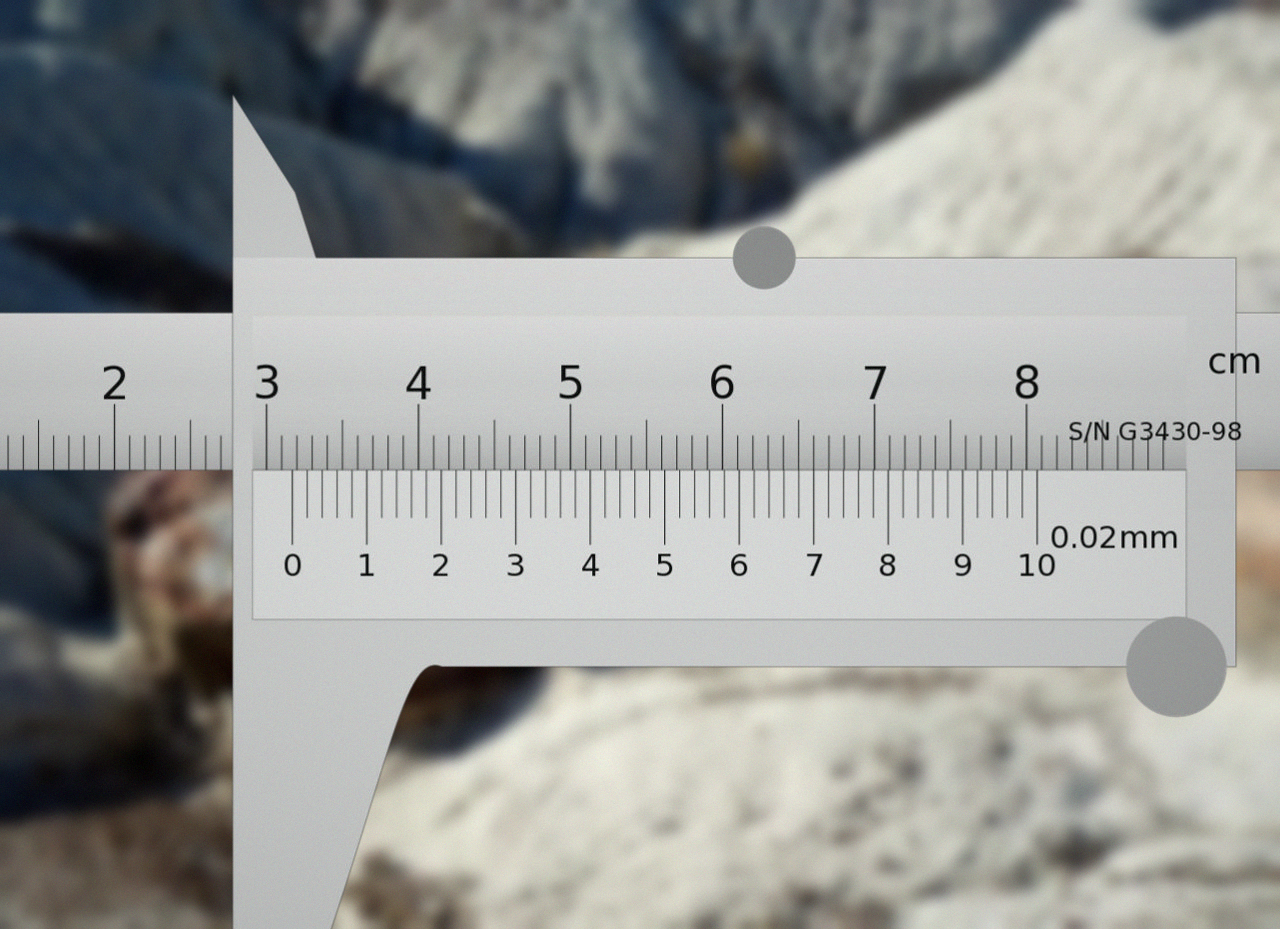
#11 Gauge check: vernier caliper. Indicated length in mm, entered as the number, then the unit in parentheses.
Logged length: 31.7 (mm)
